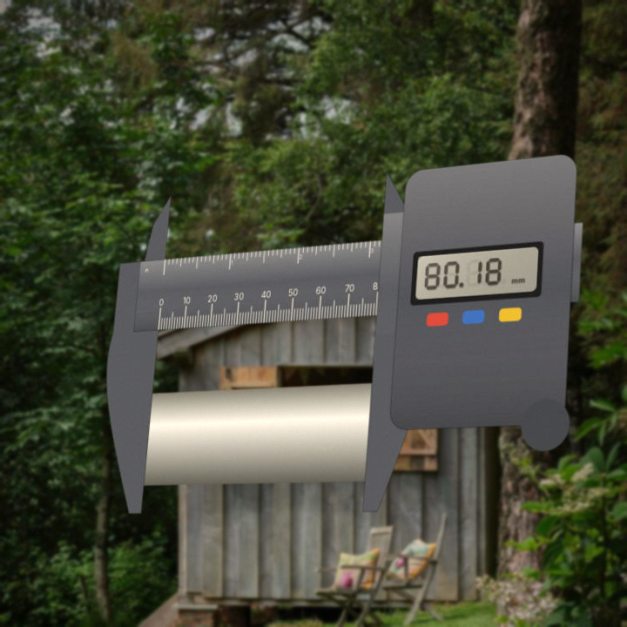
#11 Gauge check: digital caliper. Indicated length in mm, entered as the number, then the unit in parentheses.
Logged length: 80.18 (mm)
